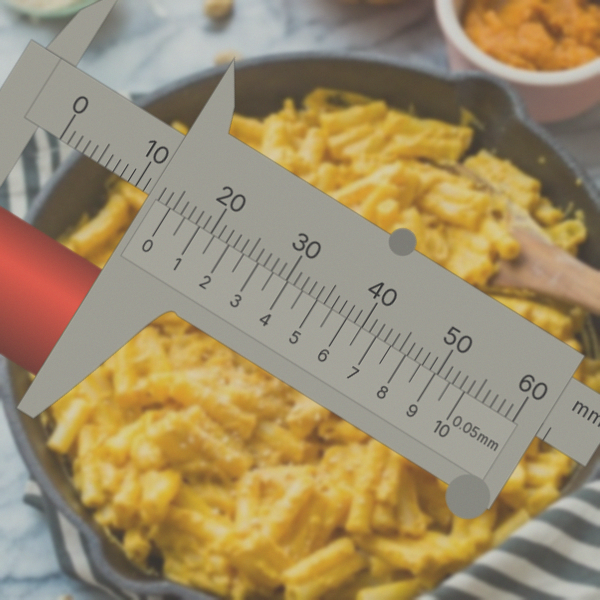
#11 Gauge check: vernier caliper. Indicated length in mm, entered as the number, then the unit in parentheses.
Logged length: 14.6 (mm)
